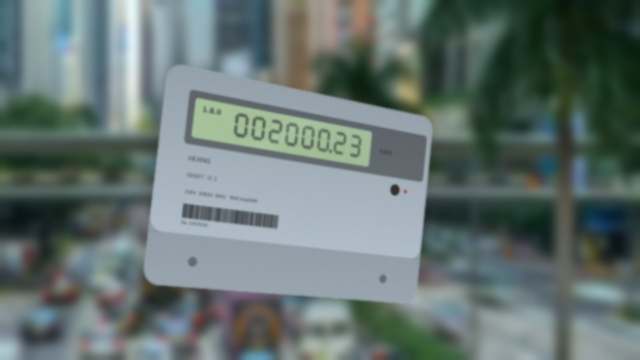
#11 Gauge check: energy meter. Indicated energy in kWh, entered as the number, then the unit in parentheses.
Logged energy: 2000.23 (kWh)
